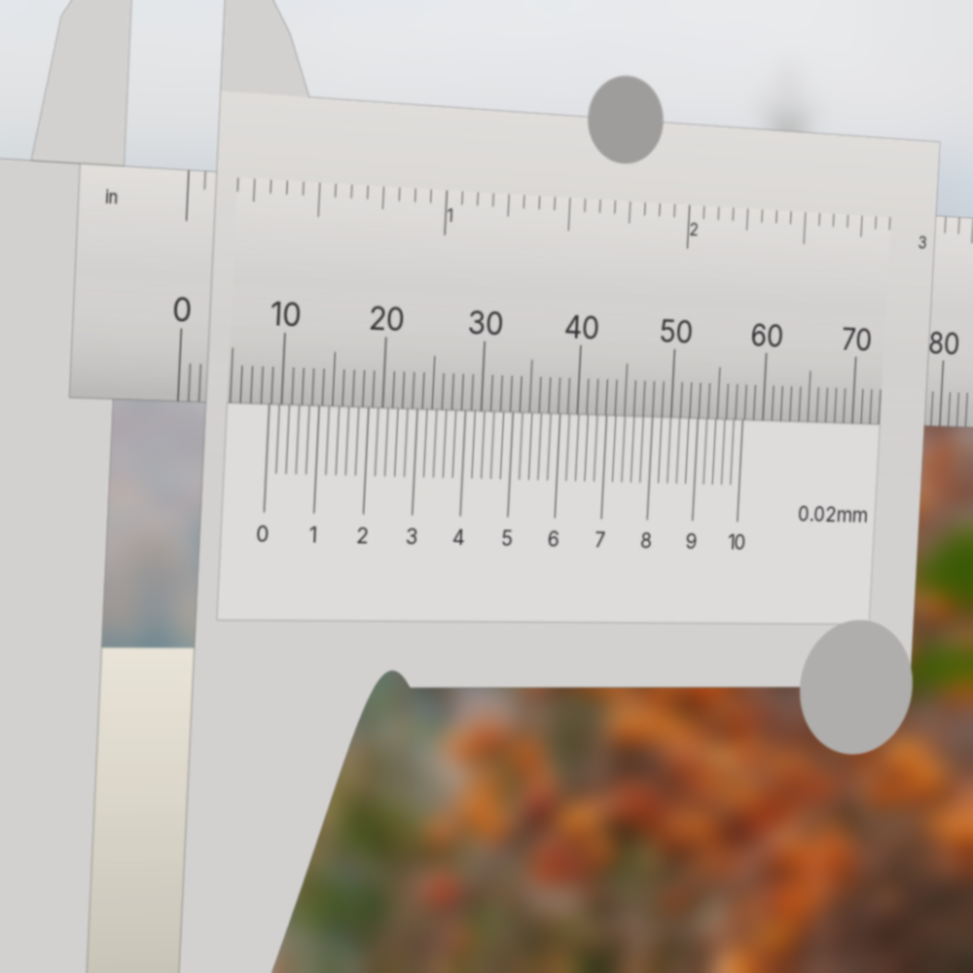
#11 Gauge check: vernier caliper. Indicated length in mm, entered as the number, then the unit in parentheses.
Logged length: 8.8 (mm)
